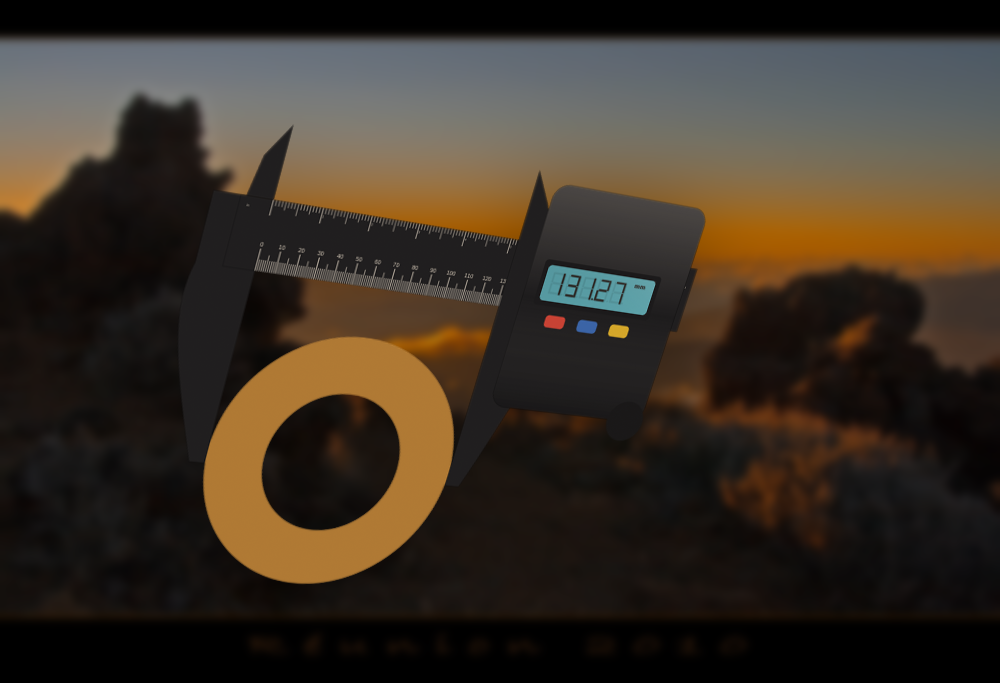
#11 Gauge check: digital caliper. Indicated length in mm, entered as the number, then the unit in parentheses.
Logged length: 131.27 (mm)
